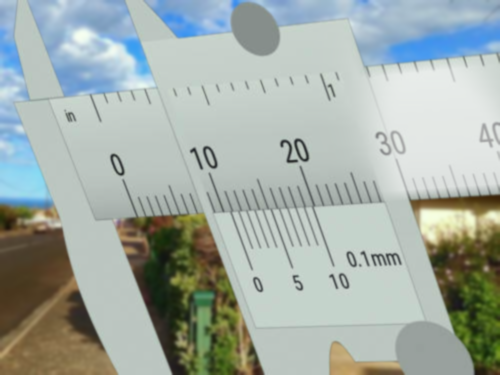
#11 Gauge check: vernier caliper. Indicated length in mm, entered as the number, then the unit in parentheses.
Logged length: 10.8 (mm)
